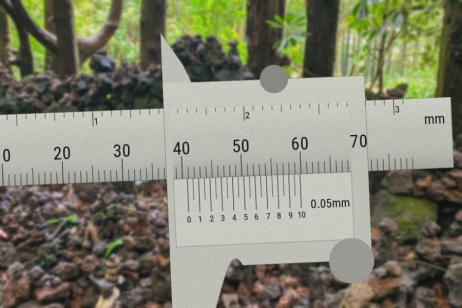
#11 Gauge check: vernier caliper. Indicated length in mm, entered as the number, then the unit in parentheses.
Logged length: 40.8 (mm)
